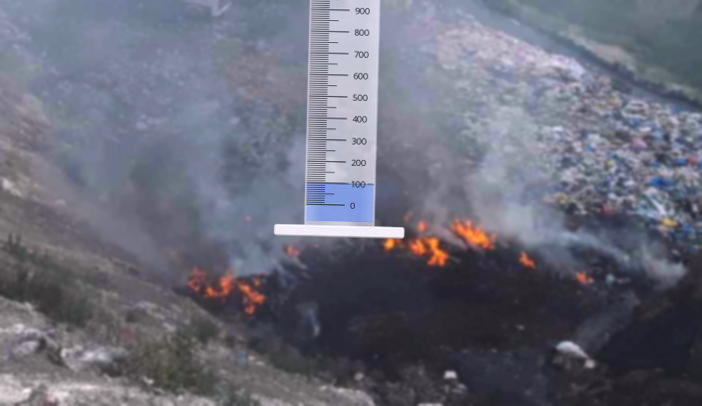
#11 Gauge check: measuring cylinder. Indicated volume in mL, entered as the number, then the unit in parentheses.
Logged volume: 100 (mL)
